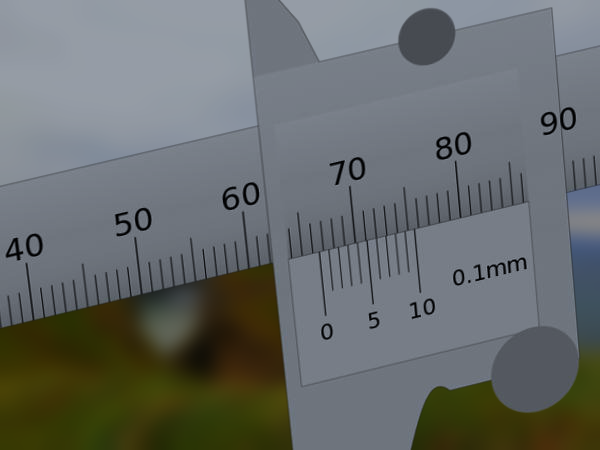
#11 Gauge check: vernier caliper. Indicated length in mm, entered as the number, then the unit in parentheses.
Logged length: 66.6 (mm)
